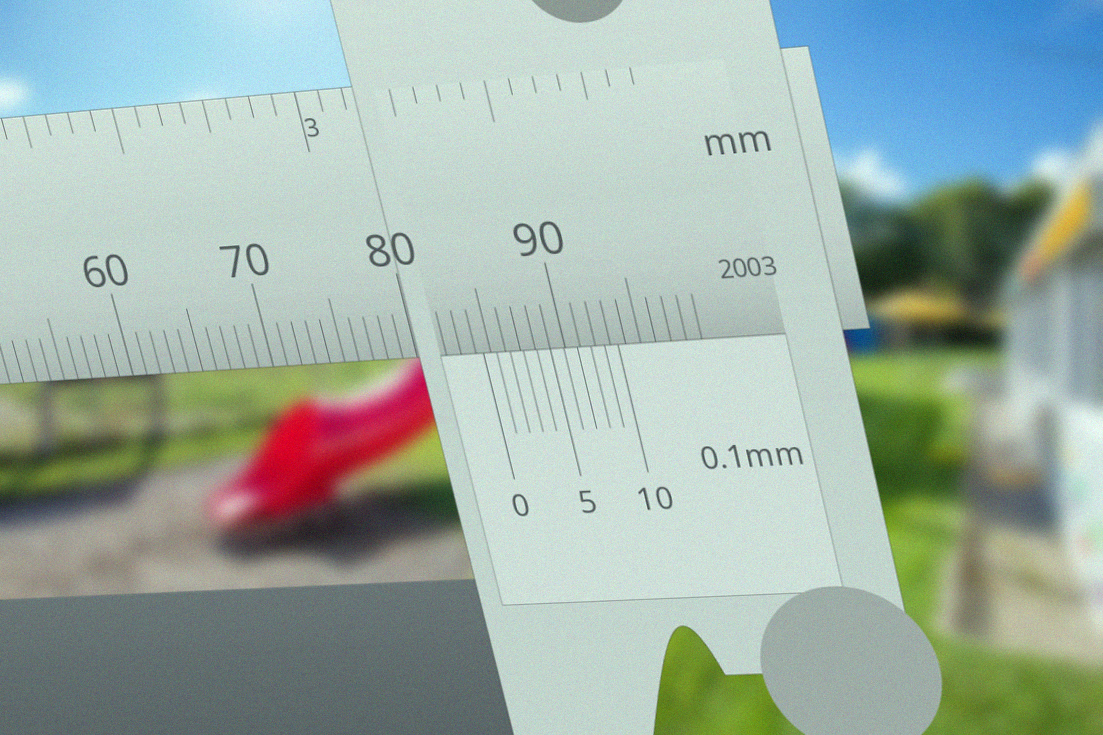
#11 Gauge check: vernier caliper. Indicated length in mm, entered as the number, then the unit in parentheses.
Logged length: 84.5 (mm)
